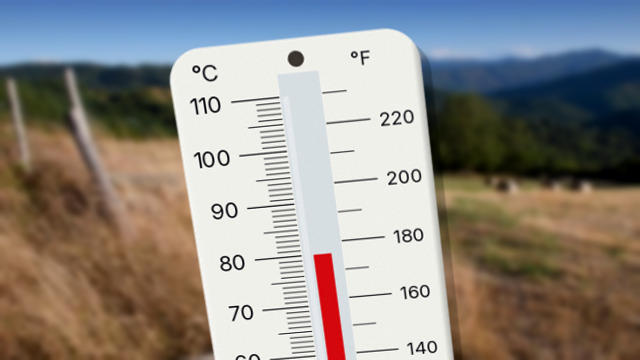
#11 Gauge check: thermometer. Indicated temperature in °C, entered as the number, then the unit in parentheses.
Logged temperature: 80 (°C)
